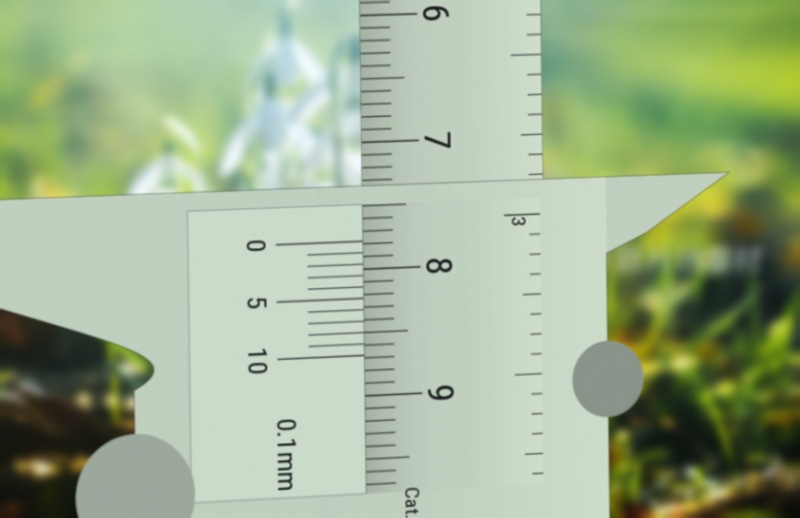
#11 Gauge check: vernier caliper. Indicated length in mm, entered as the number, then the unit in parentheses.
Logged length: 77.8 (mm)
